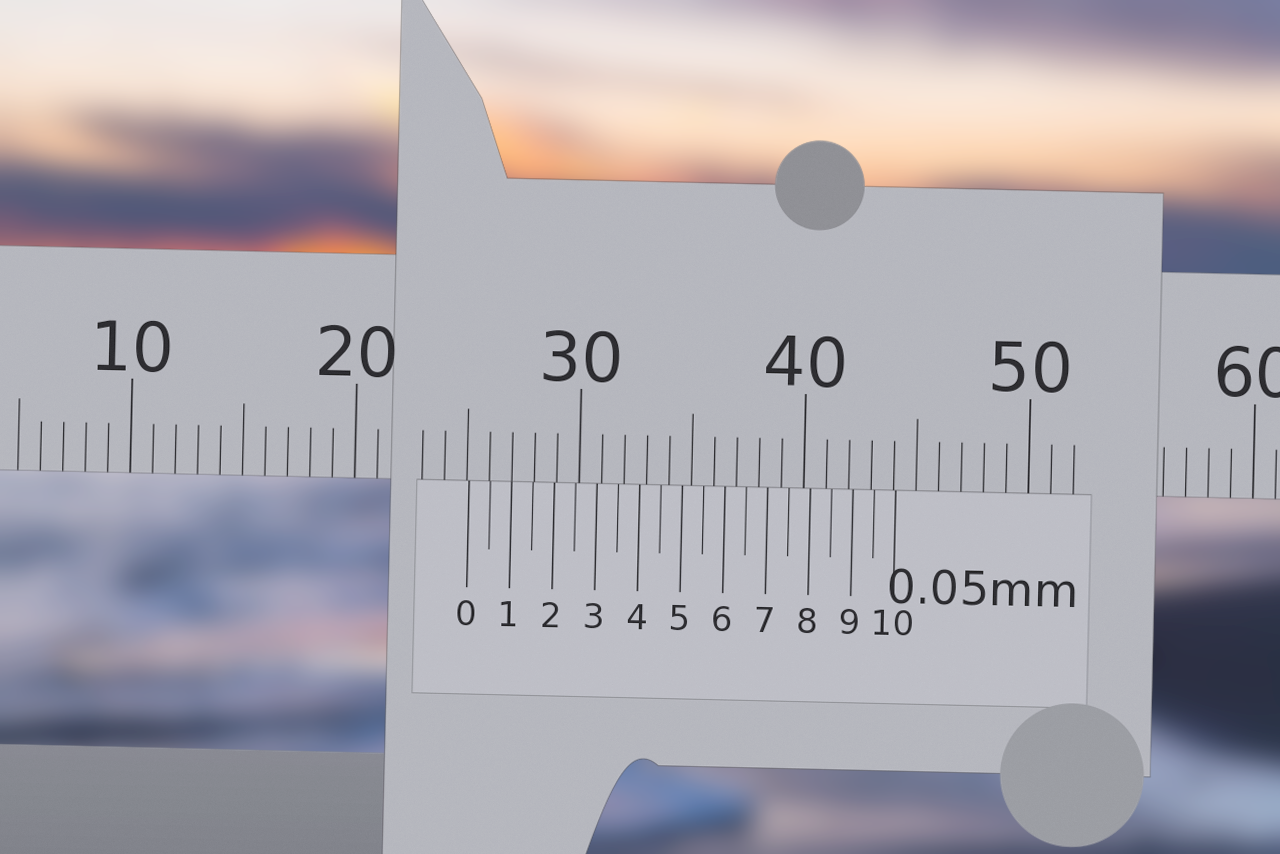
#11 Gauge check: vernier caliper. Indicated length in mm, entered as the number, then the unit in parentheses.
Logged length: 25.1 (mm)
